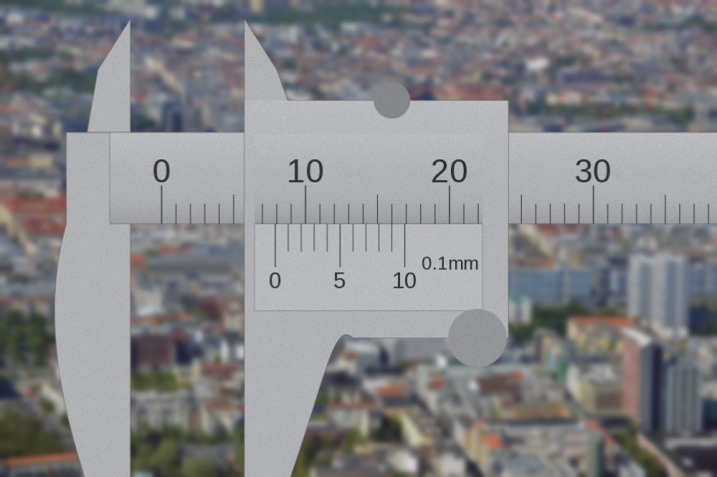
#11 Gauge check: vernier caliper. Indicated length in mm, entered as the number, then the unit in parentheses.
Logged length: 7.9 (mm)
